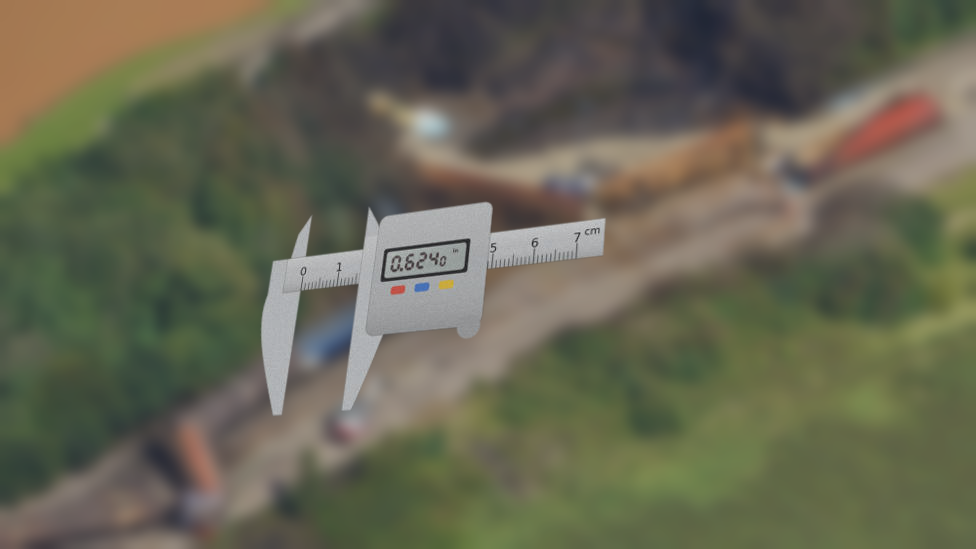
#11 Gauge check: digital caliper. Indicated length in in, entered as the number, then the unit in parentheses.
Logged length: 0.6240 (in)
